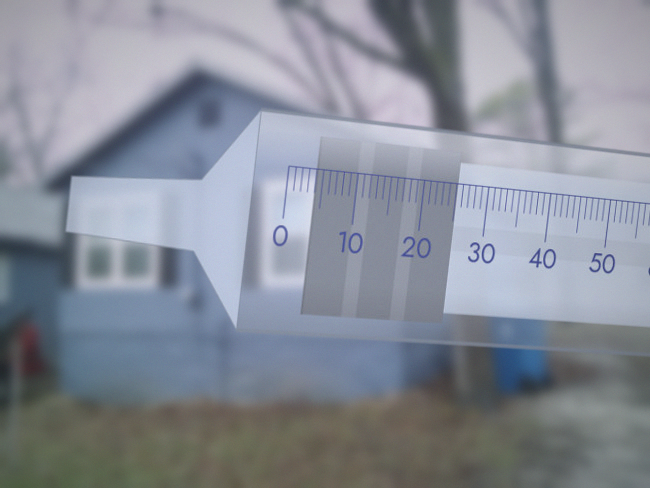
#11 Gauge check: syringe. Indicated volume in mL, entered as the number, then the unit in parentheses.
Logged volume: 4 (mL)
